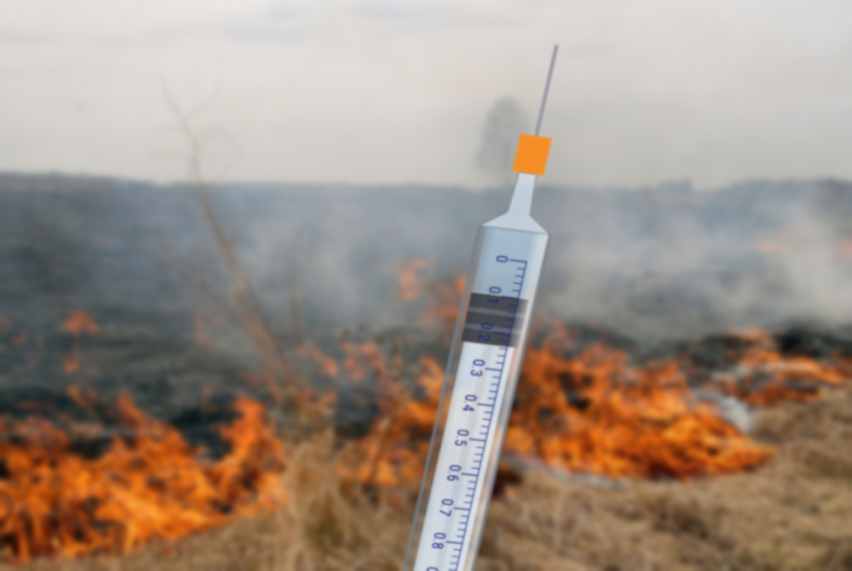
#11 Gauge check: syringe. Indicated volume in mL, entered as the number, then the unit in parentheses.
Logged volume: 0.1 (mL)
